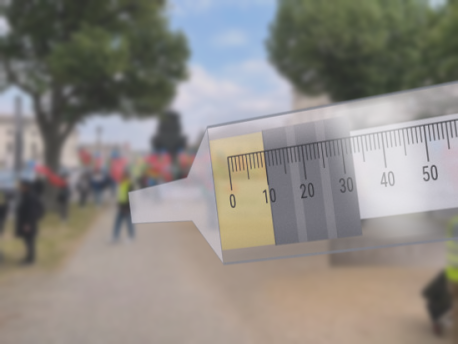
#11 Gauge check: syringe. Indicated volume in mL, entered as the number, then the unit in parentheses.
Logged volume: 10 (mL)
